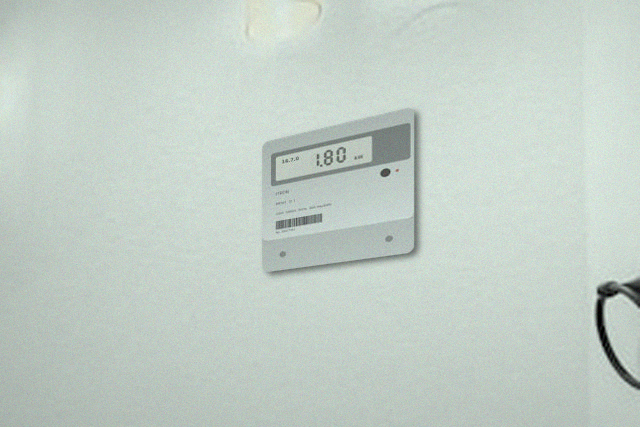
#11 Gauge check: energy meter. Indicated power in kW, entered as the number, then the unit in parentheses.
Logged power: 1.80 (kW)
